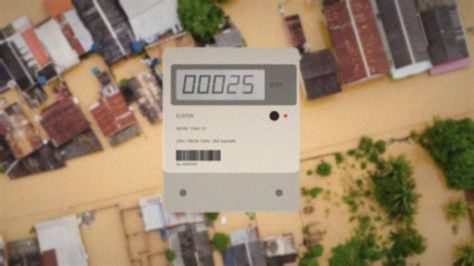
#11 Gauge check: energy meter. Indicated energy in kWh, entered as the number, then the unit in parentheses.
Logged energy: 25 (kWh)
